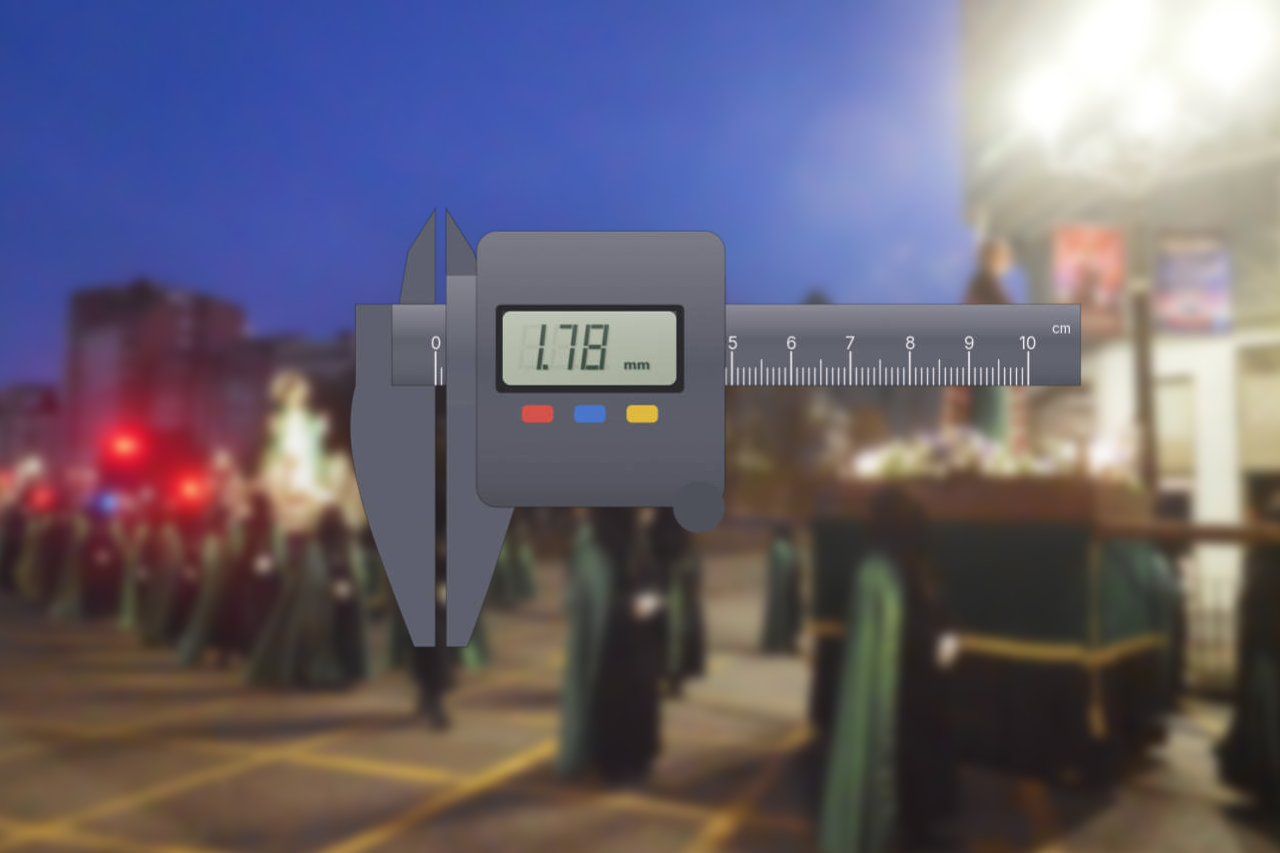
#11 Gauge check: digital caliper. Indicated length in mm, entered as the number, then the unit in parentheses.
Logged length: 1.78 (mm)
